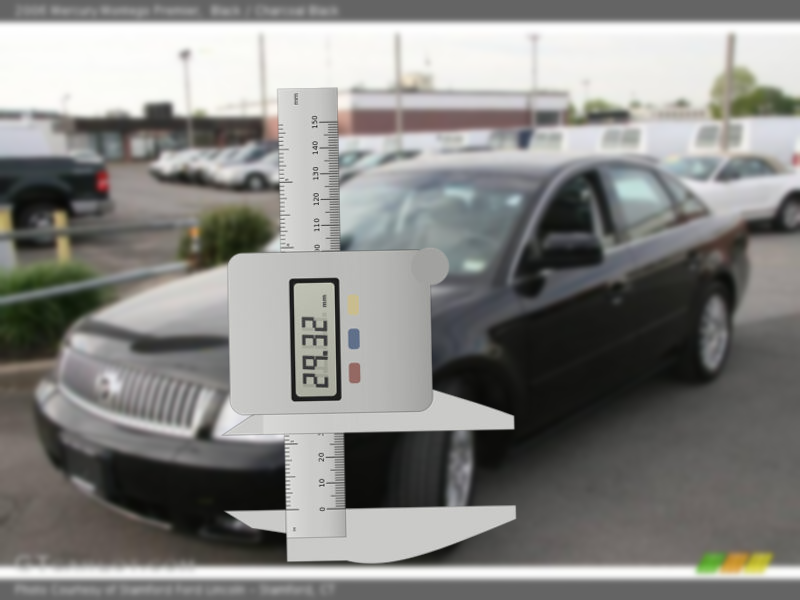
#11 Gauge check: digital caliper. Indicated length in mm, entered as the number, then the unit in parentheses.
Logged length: 29.32 (mm)
